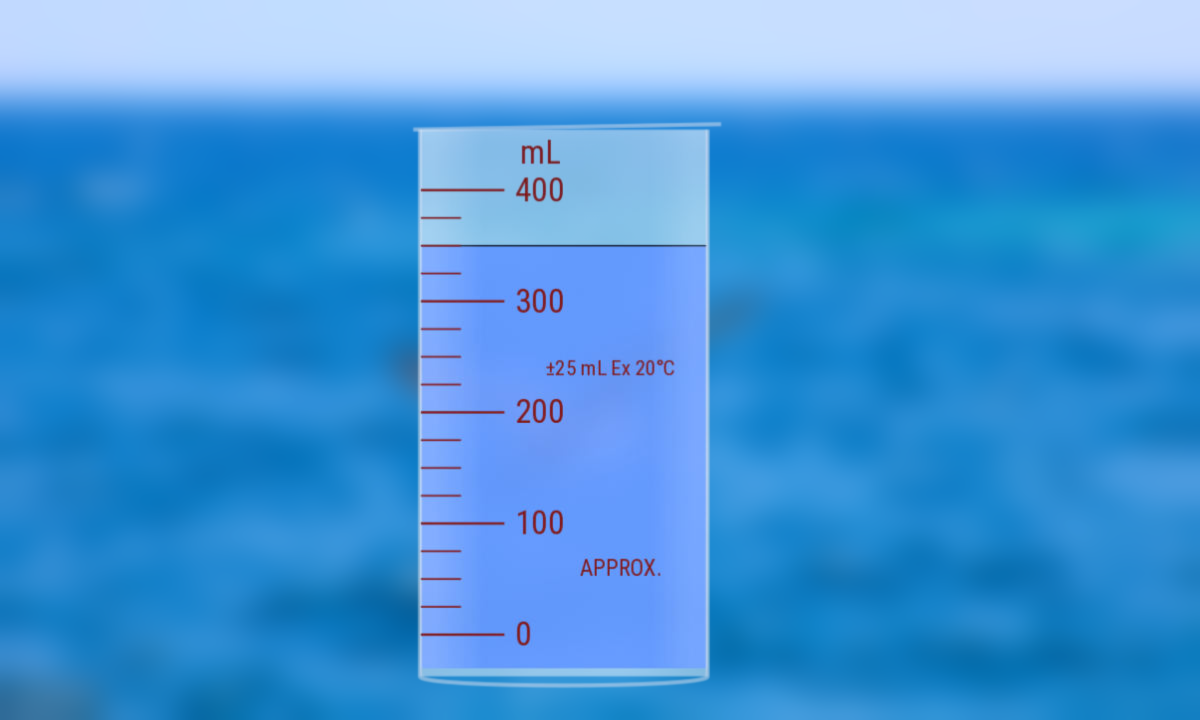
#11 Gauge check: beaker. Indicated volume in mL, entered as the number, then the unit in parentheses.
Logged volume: 350 (mL)
